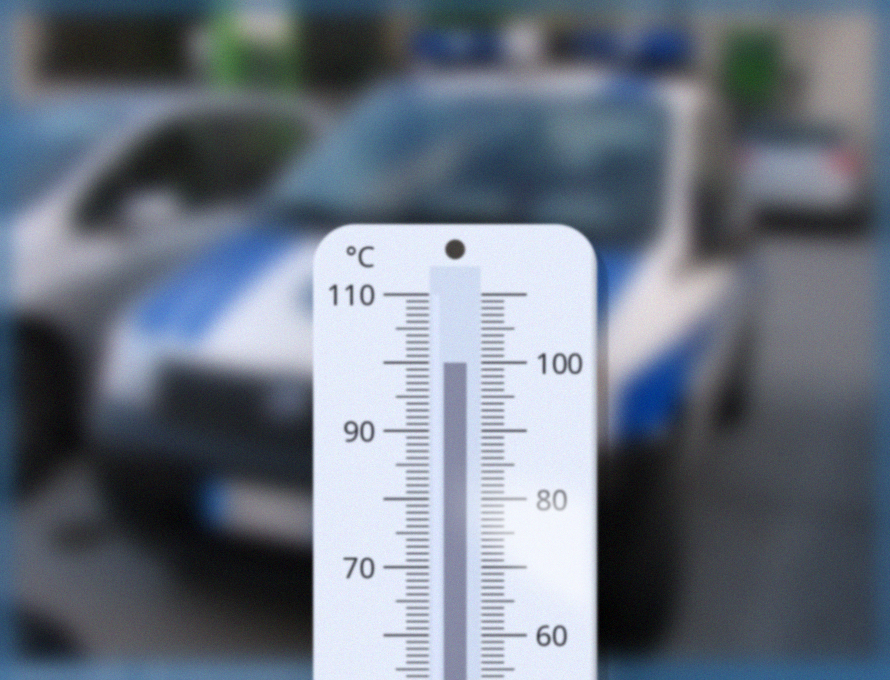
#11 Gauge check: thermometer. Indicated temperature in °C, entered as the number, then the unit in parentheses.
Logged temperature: 100 (°C)
